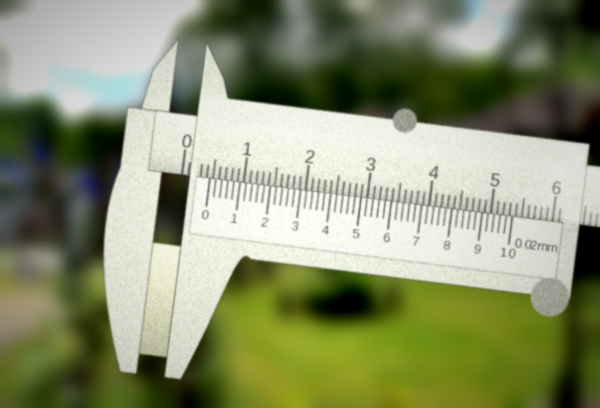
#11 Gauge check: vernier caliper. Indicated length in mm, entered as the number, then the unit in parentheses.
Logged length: 4.5 (mm)
